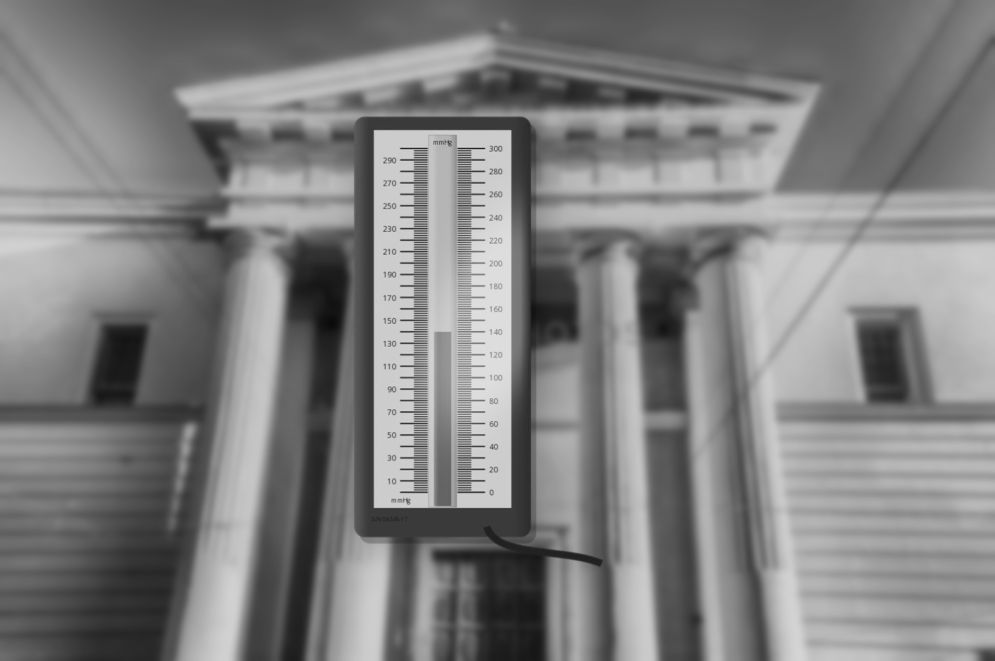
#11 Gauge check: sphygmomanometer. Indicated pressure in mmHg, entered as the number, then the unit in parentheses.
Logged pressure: 140 (mmHg)
